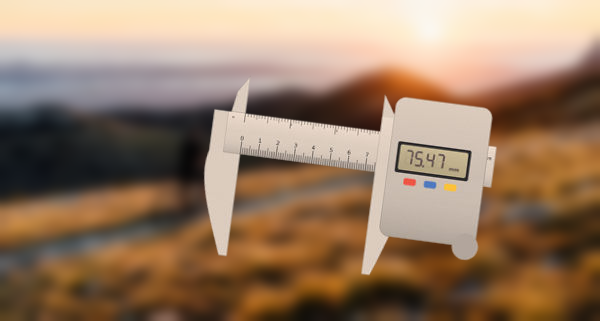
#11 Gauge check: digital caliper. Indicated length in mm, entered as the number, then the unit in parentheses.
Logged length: 75.47 (mm)
